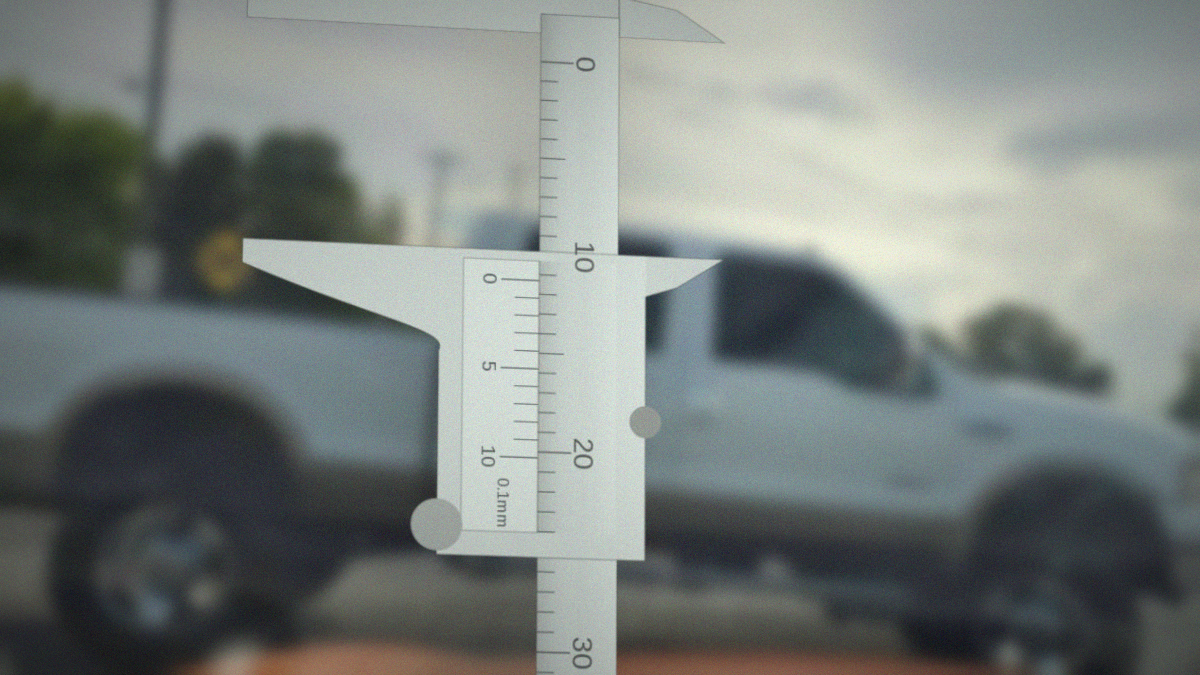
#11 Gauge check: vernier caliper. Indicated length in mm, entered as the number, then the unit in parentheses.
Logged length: 11.3 (mm)
